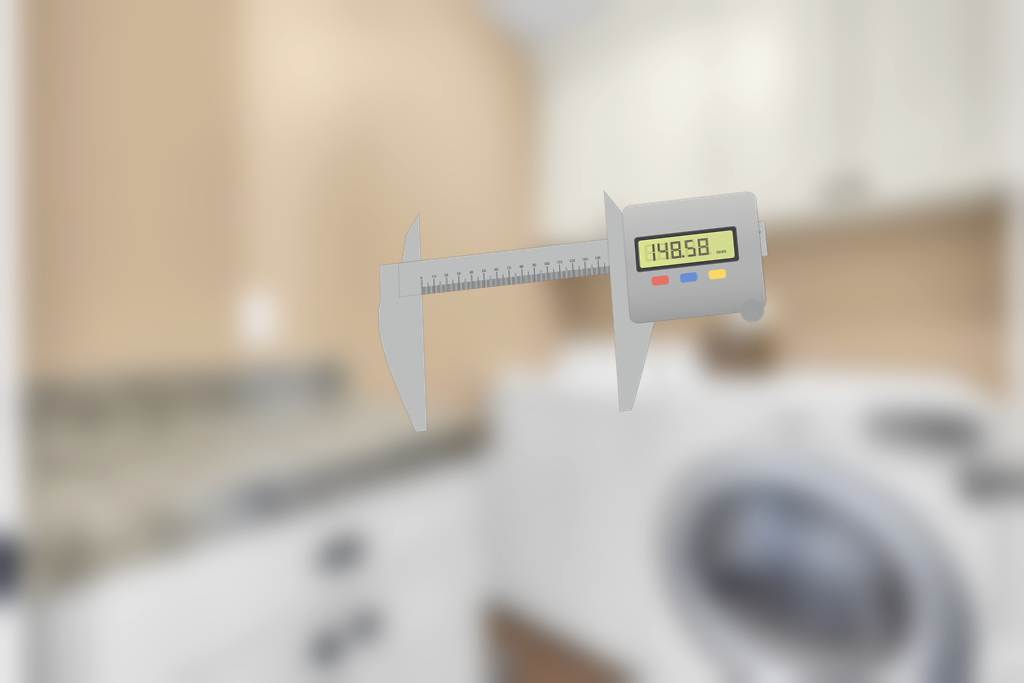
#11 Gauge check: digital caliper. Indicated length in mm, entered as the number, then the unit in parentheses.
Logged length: 148.58 (mm)
